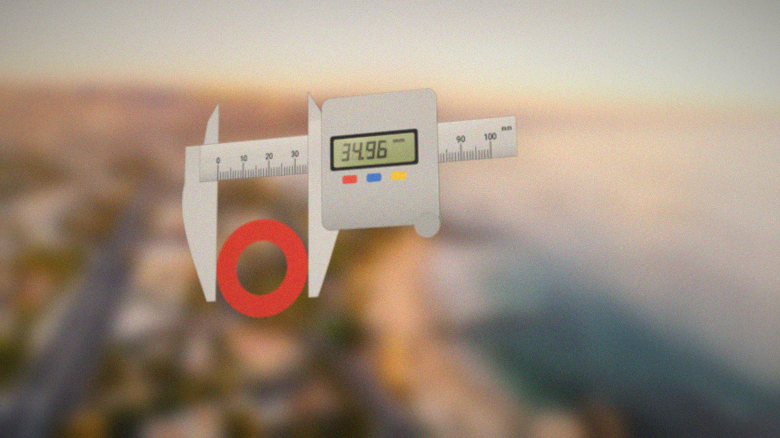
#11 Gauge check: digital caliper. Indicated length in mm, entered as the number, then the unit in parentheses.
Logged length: 34.96 (mm)
